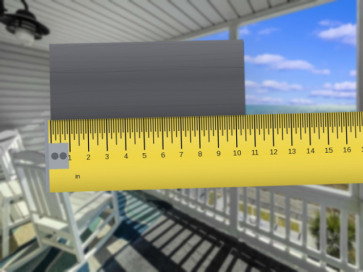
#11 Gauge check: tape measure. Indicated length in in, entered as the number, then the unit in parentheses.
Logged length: 10.5 (in)
